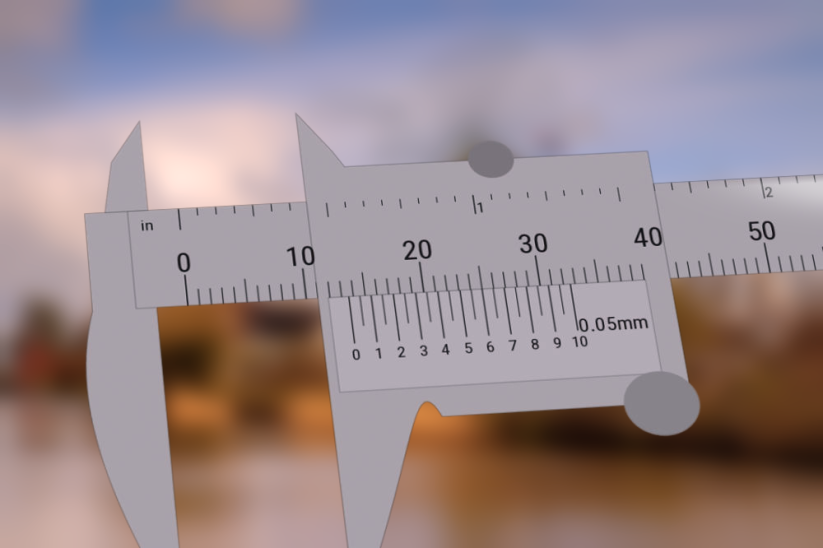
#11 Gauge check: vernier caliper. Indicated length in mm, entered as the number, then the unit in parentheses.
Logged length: 13.6 (mm)
